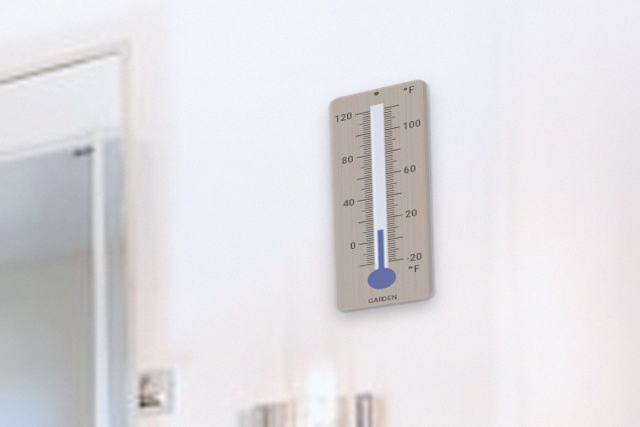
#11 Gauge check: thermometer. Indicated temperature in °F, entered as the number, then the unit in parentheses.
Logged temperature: 10 (°F)
